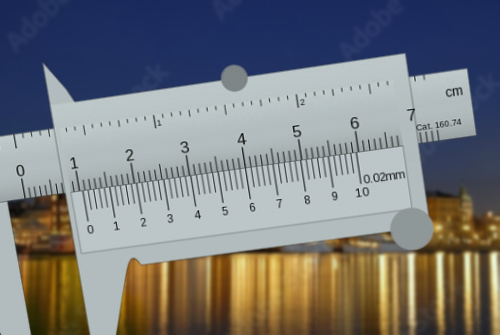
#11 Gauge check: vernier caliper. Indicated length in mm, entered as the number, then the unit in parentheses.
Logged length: 10.6 (mm)
